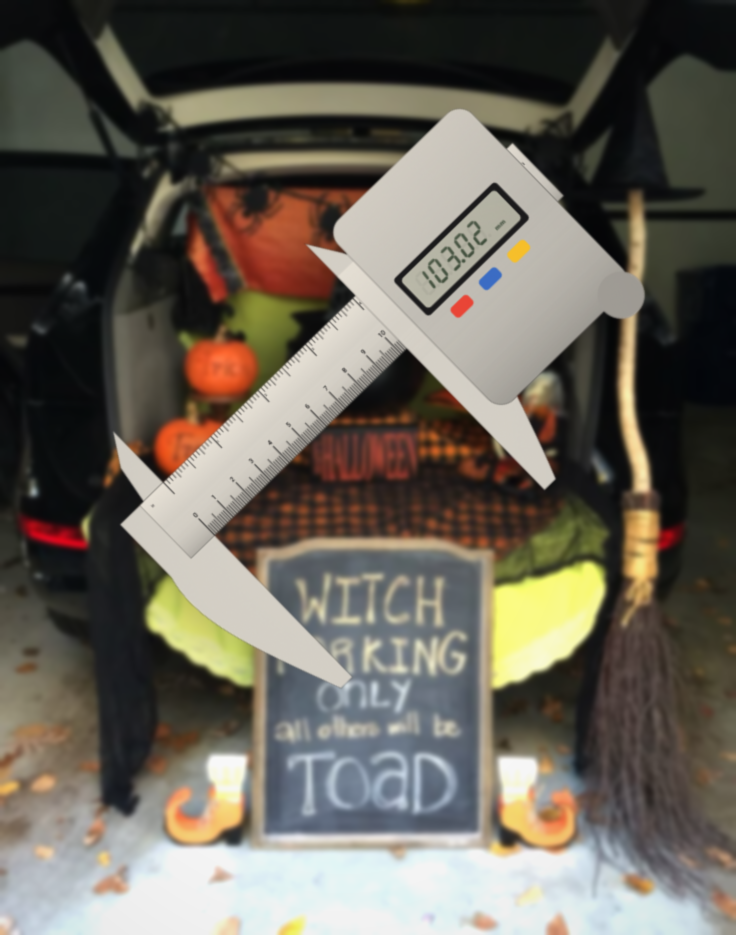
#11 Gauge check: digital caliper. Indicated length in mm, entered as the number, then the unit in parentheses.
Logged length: 103.02 (mm)
